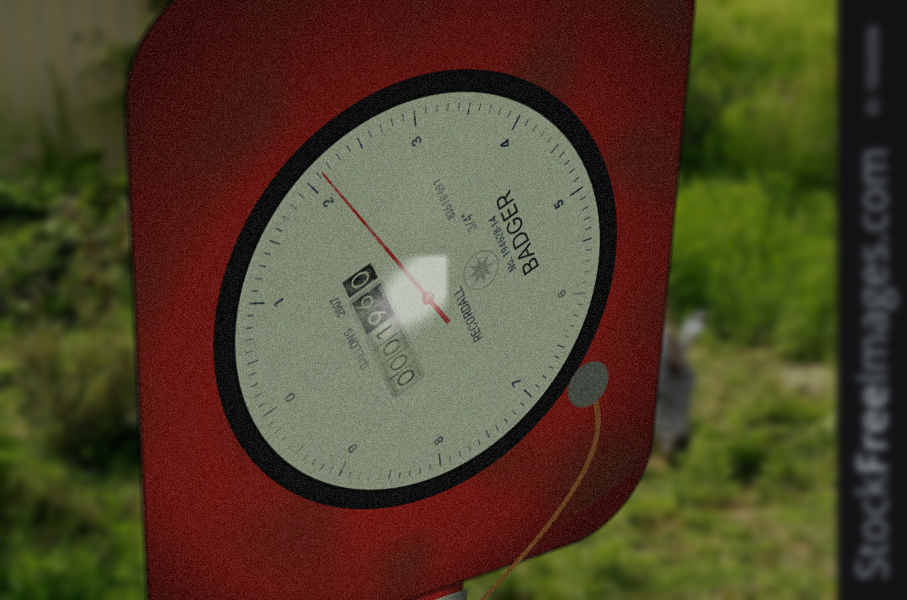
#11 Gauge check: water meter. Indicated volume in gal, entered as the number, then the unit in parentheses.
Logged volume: 1962.1 (gal)
